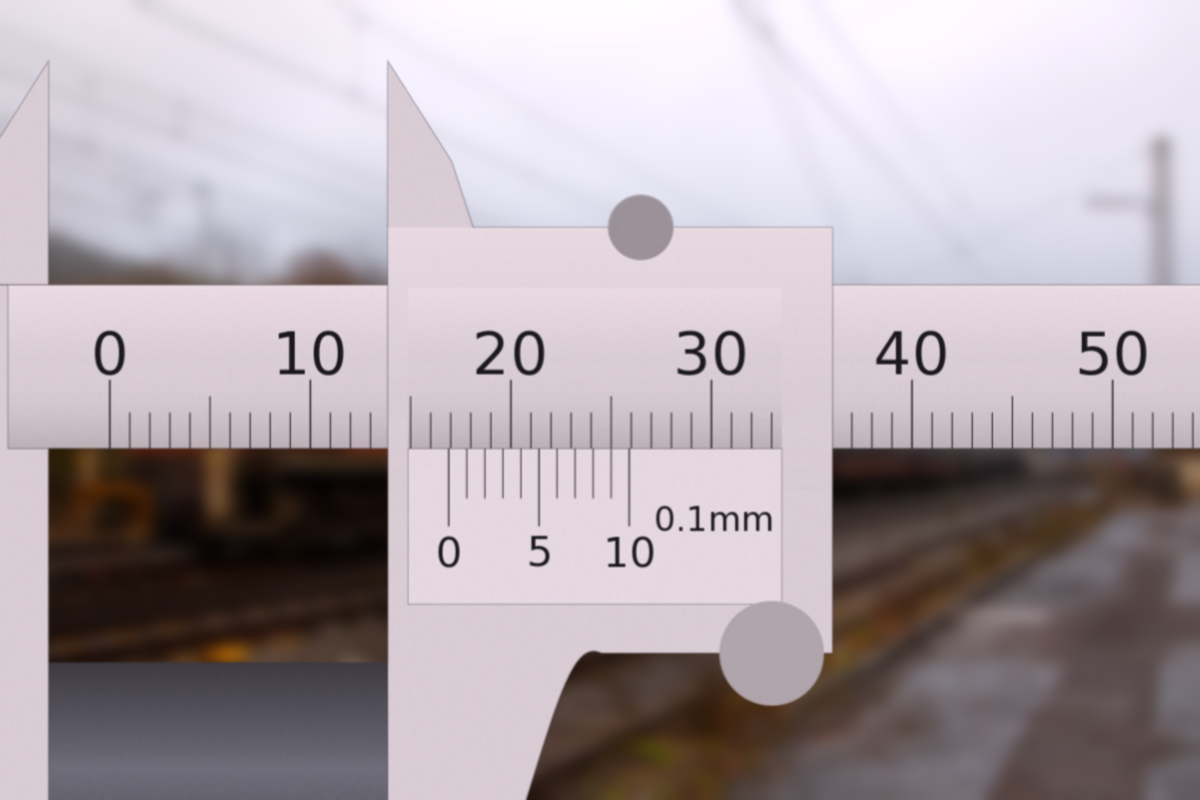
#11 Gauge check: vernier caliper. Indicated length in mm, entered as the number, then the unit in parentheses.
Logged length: 16.9 (mm)
